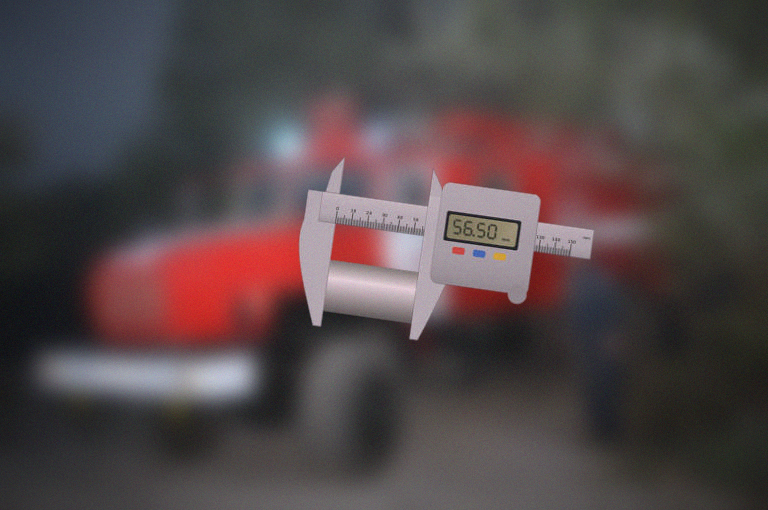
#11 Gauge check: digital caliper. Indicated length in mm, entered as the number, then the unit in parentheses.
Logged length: 56.50 (mm)
